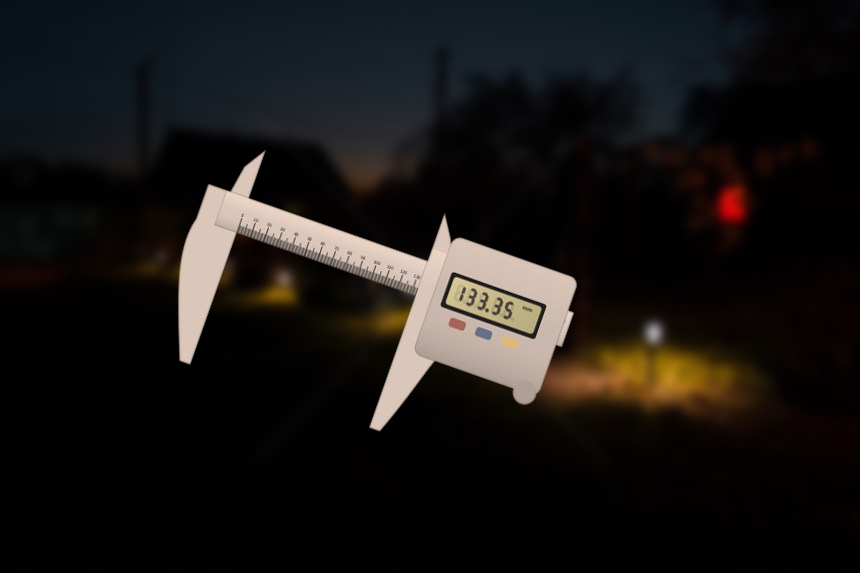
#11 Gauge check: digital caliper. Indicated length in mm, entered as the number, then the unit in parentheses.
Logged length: 133.35 (mm)
